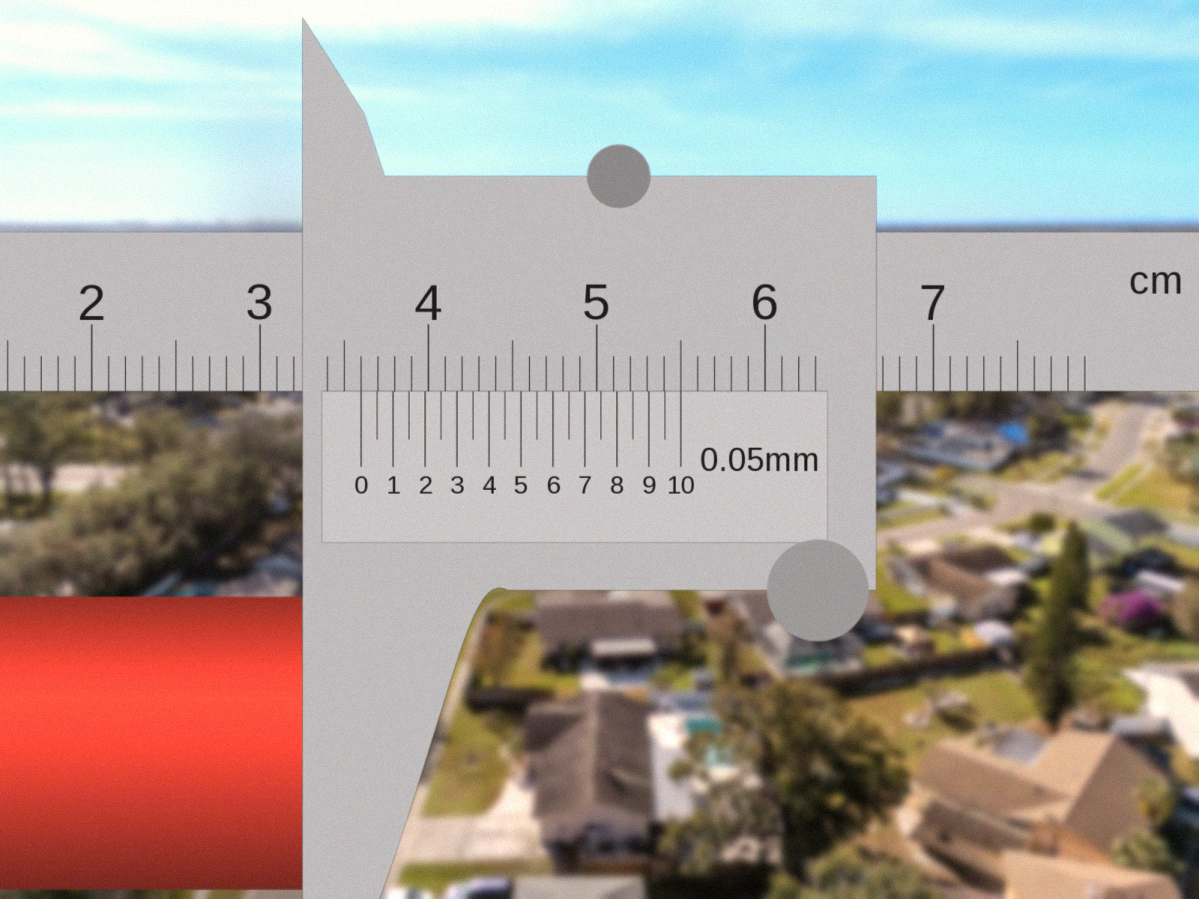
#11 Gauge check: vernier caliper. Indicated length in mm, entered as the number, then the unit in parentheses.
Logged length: 36.0 (mm)
